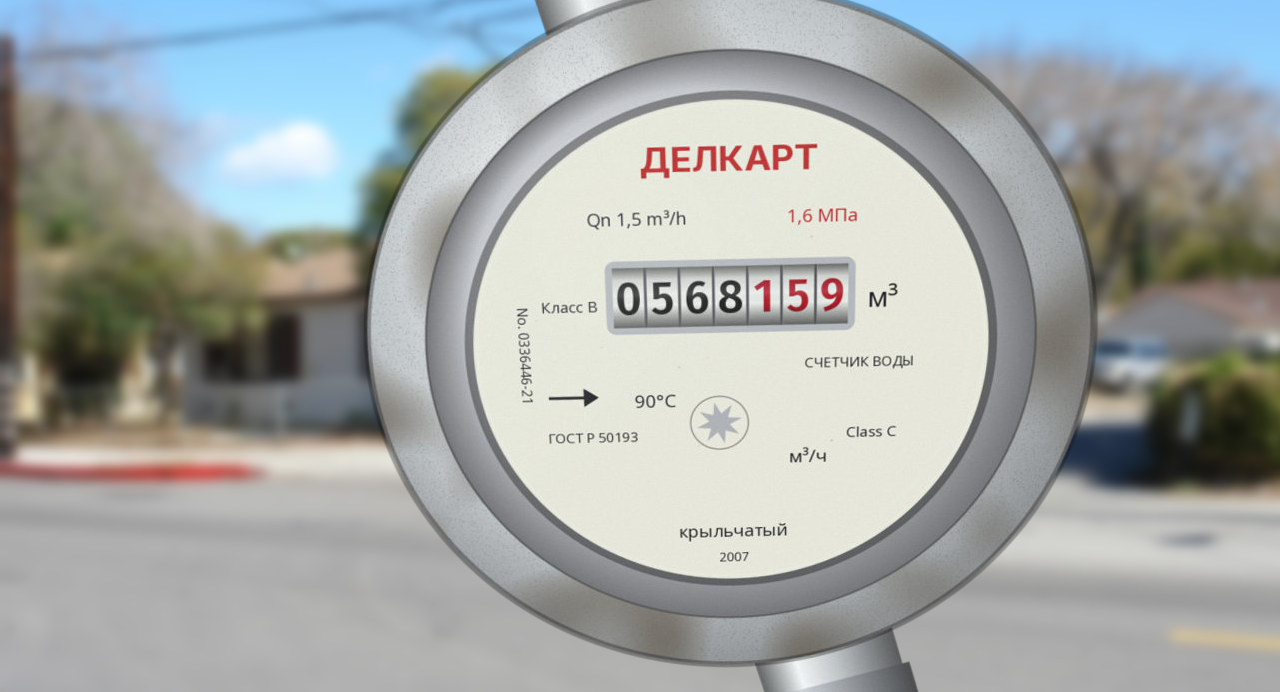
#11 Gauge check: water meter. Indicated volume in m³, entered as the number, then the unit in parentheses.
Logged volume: 568.159 (m³)
